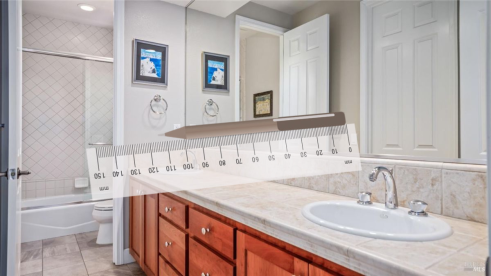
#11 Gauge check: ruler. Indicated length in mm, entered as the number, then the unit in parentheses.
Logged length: 115 (mm)
